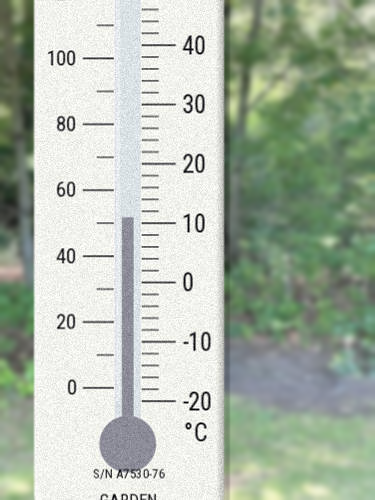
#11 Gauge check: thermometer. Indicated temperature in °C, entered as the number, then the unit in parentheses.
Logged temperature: 11 (°C)
